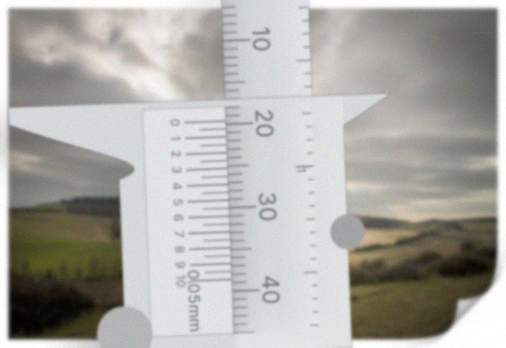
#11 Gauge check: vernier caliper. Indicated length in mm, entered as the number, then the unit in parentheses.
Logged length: 19.6 (mm)
